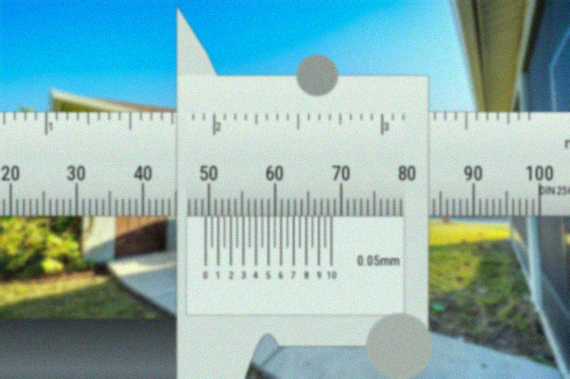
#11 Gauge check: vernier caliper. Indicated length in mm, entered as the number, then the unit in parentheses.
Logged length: 49.5 (mm)
